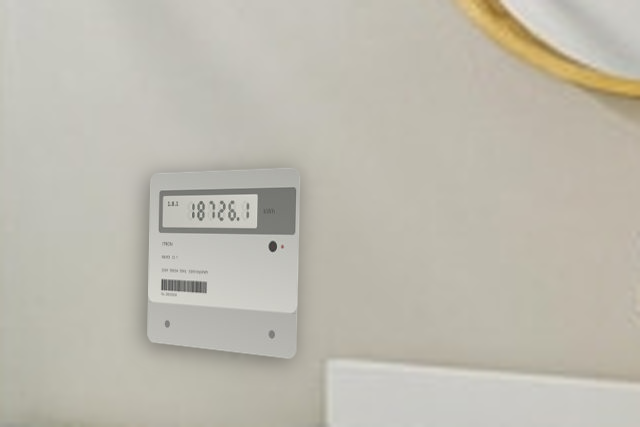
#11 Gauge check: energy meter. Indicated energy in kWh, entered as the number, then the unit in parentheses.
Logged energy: 18726.1 (kWh)
